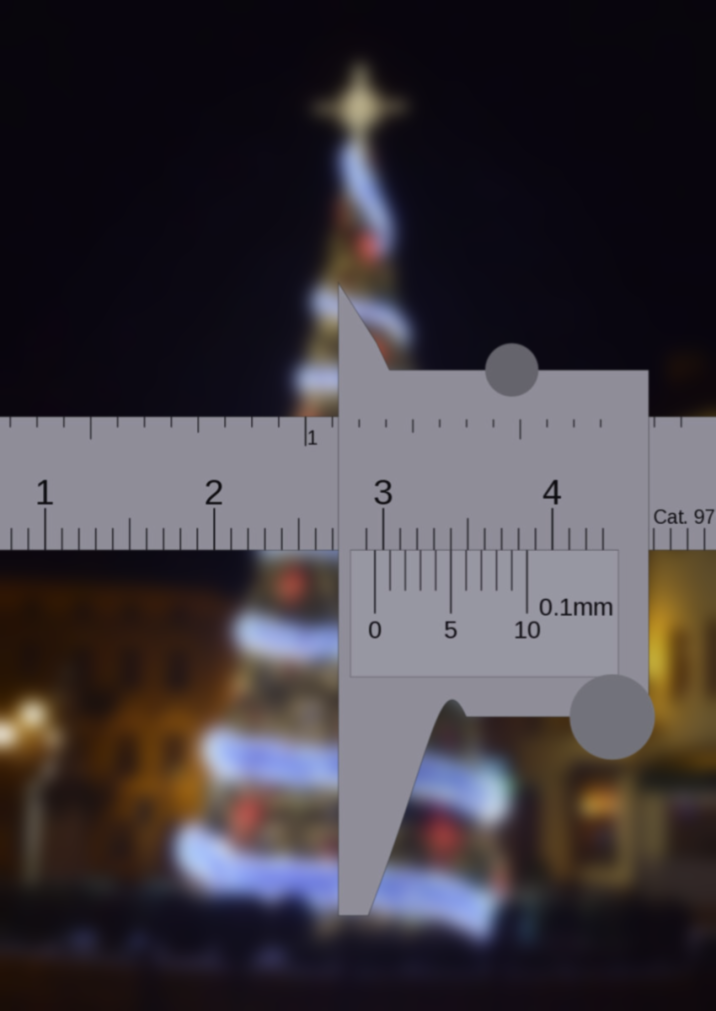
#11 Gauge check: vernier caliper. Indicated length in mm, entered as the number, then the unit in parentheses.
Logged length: 29.5 (mm)
